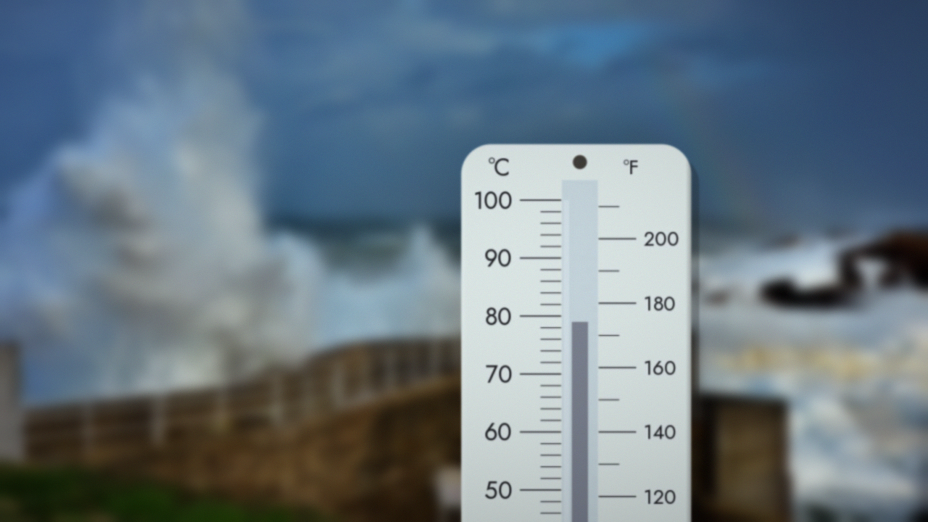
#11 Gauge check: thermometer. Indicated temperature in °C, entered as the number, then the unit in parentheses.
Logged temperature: 79 (°C)
